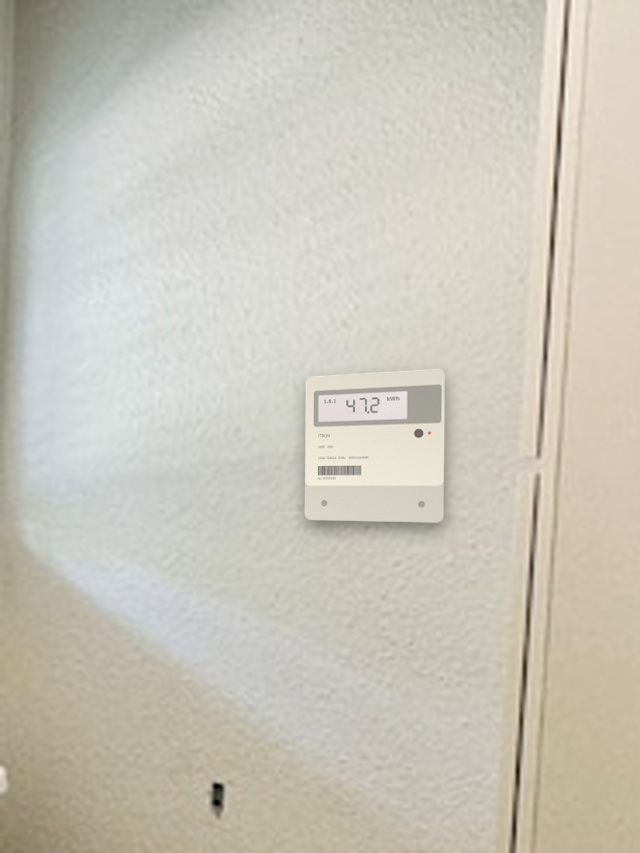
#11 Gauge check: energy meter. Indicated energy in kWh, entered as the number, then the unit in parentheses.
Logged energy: 47.2 (kWh)
